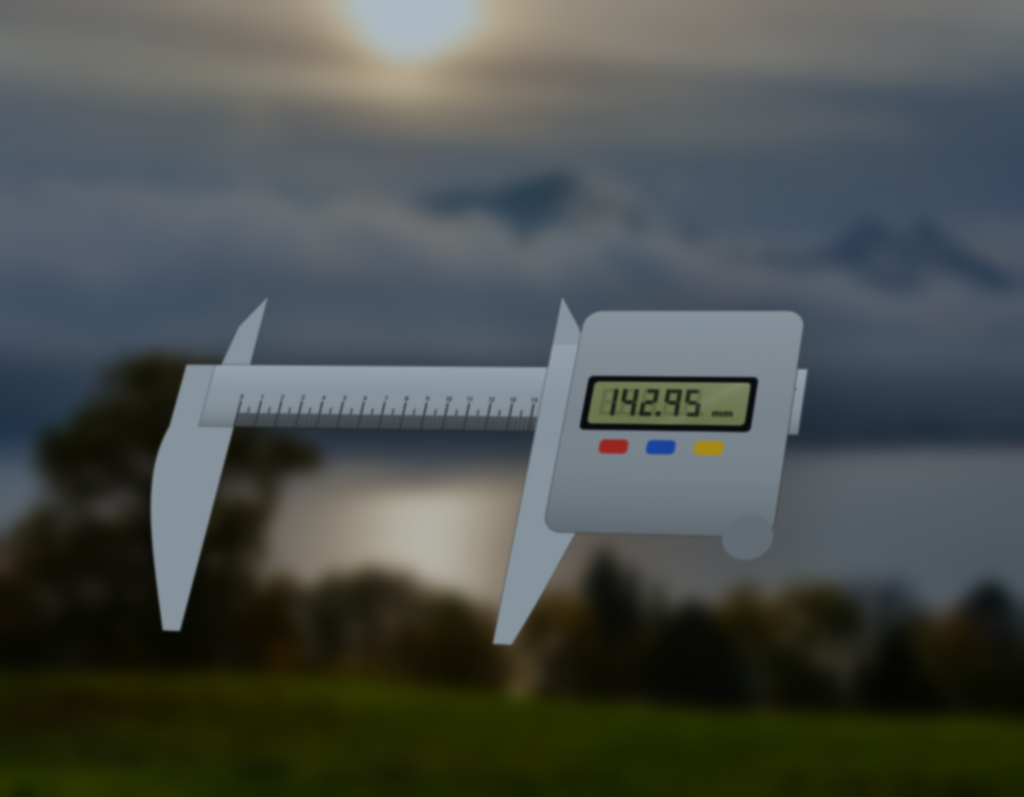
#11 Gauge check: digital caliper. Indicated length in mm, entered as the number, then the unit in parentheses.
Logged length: 142.95 (mm)
